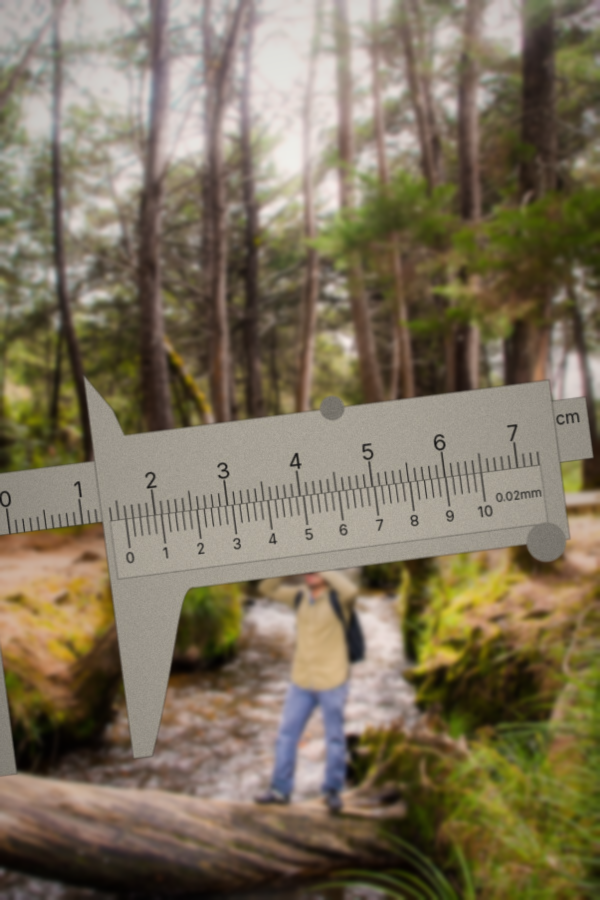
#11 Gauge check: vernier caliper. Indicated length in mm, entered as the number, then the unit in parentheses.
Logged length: 16.0 (mm)
